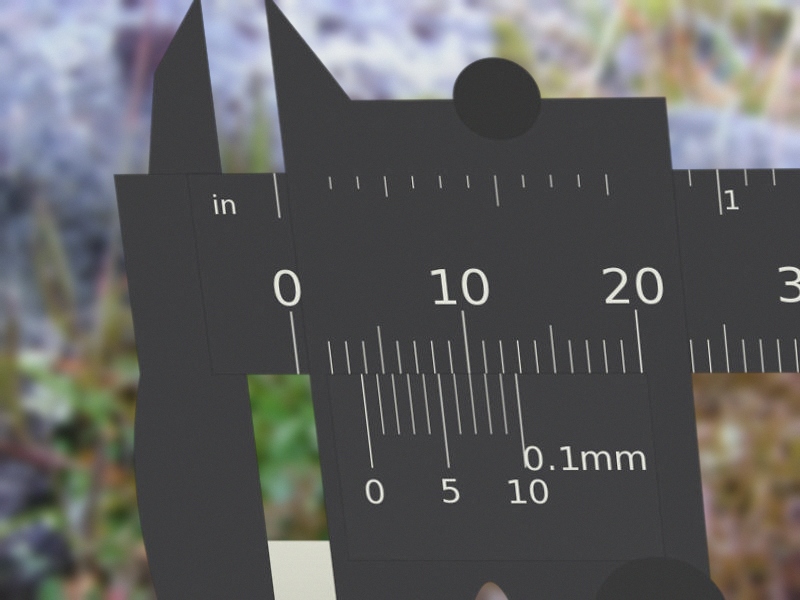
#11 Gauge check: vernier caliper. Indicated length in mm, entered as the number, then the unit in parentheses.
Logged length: 3.7 (mm)
